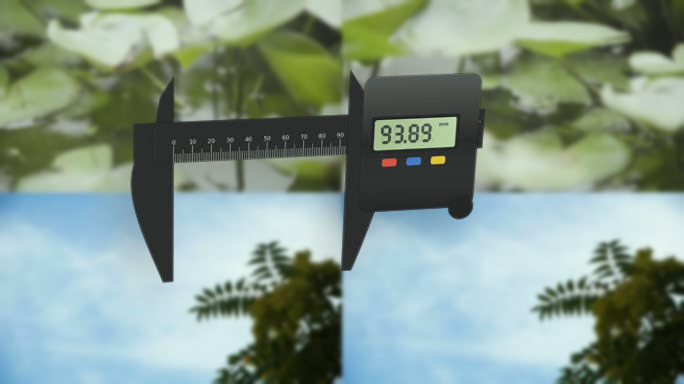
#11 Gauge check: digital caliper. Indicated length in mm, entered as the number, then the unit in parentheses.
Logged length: 93.89 (mm)
